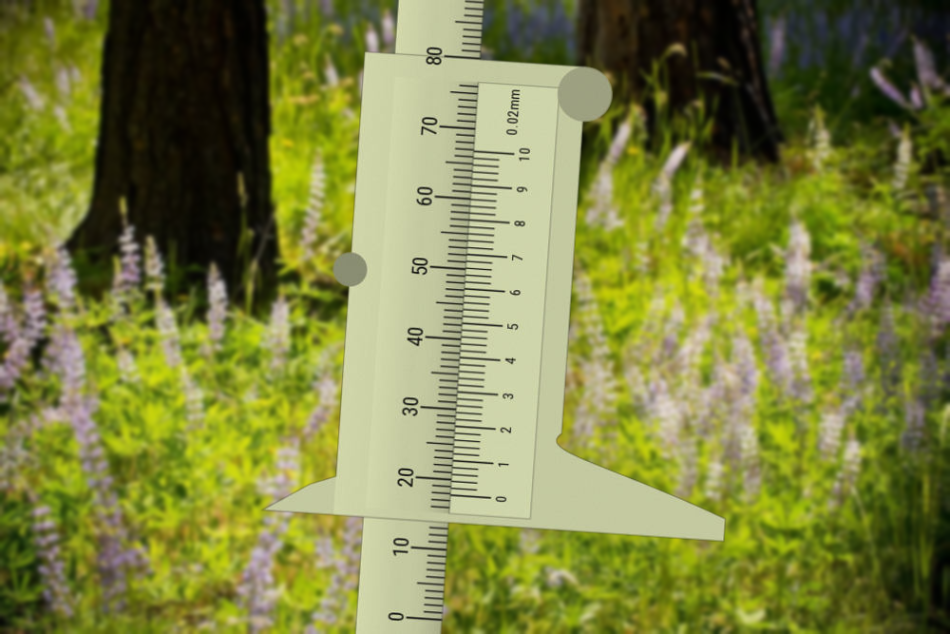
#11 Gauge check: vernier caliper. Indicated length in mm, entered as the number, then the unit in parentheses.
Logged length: 17.8 (mm)
